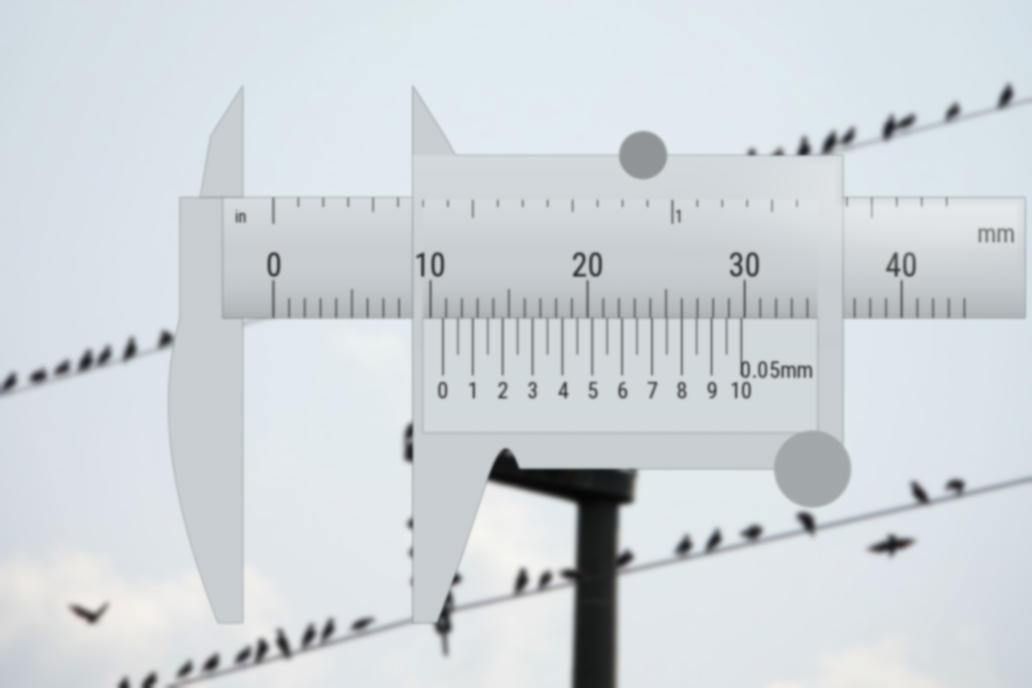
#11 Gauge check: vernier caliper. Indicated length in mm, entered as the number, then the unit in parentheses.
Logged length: 10.8 (mm)
